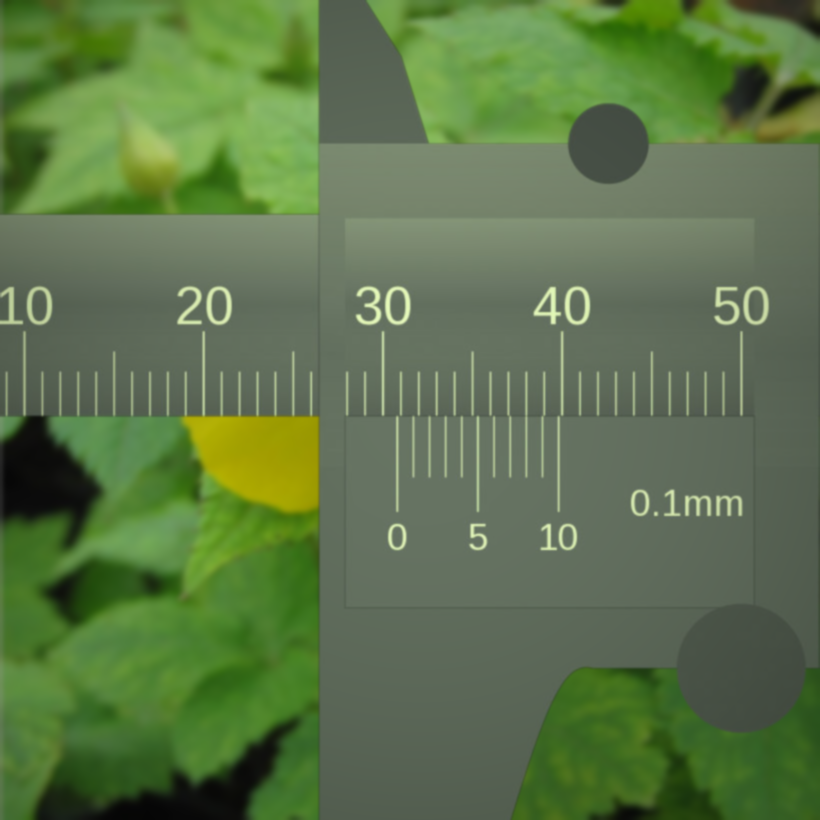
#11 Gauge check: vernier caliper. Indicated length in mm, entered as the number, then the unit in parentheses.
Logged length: 30.8 (mm)
